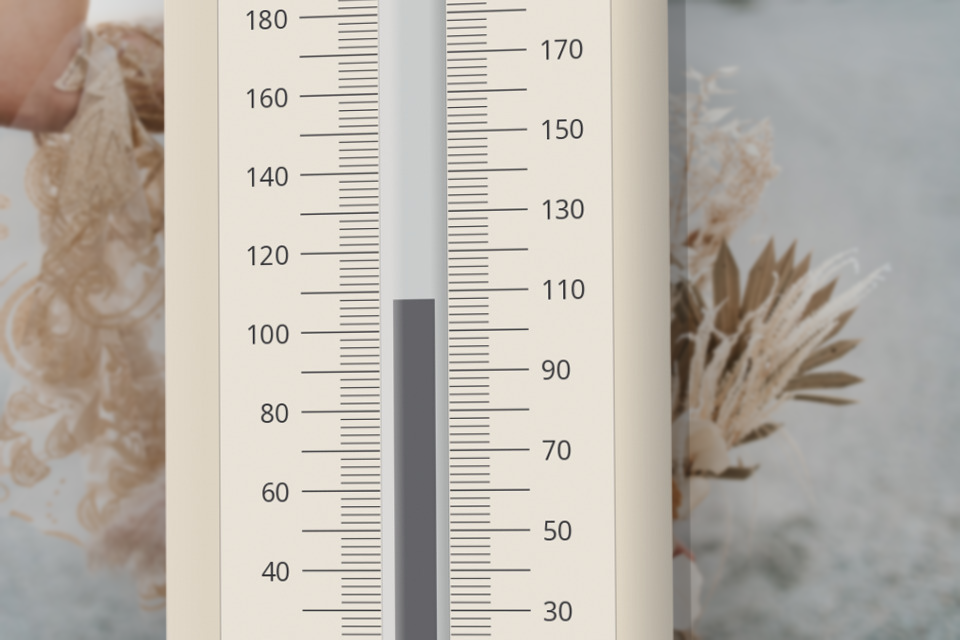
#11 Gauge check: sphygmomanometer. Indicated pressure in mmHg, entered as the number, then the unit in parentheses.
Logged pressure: 108 (mmHg)
